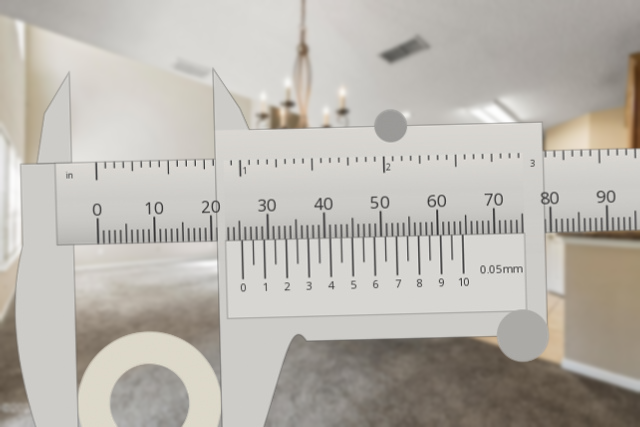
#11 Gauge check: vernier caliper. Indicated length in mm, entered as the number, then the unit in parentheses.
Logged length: 25.4 (mm)
